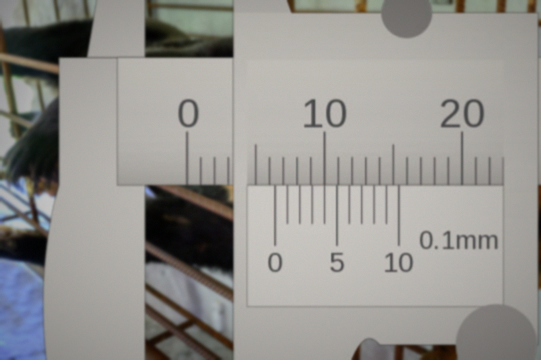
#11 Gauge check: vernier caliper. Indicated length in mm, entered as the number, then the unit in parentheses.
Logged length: 6.4 (mm)
